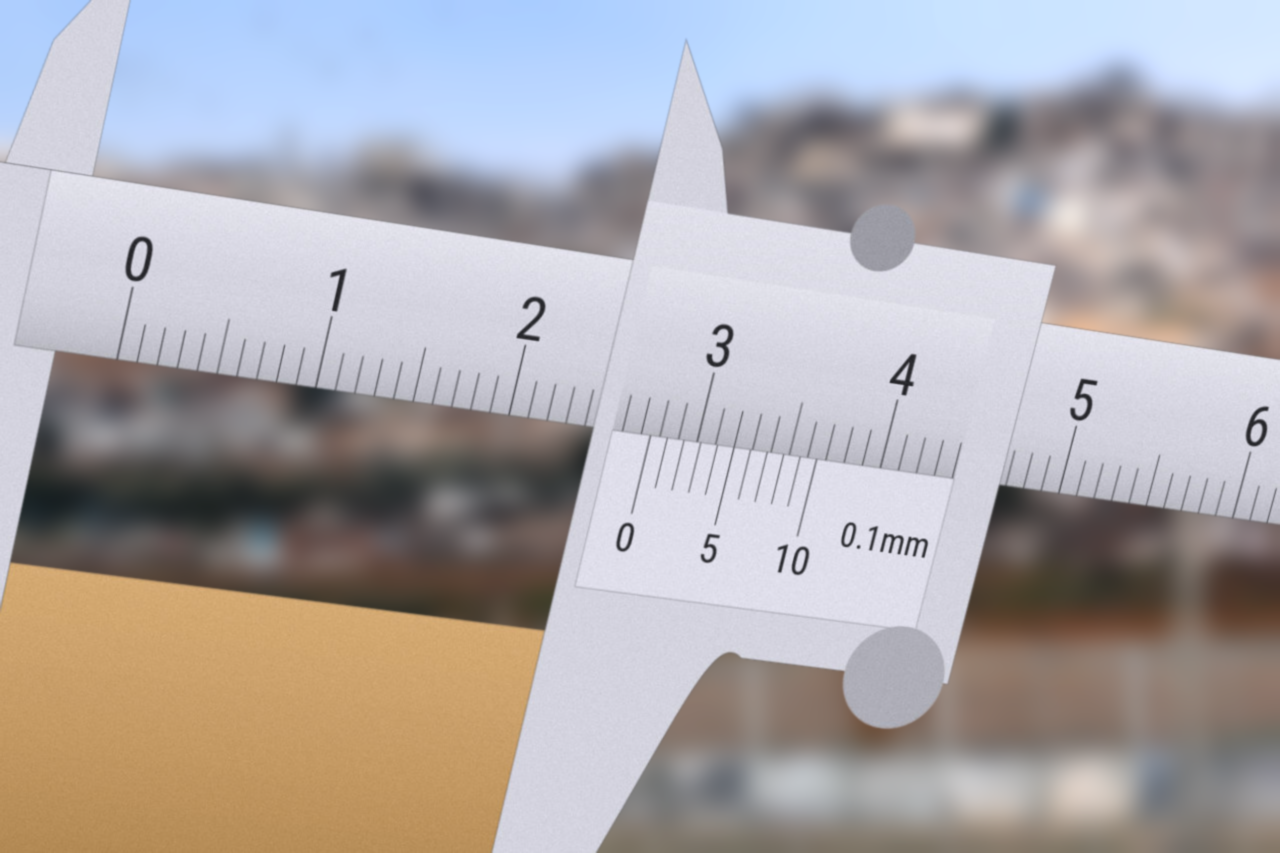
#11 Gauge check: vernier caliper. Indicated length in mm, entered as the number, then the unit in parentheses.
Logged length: 27.5 (mm)
